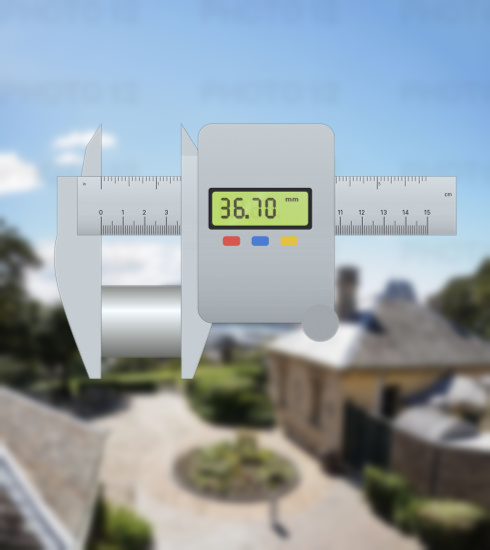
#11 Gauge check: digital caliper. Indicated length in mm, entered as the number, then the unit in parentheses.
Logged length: 36.70 (mm)
